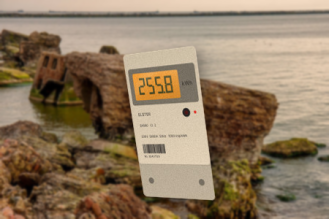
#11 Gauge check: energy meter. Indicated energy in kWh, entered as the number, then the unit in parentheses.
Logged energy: 255.8 (kWh)
